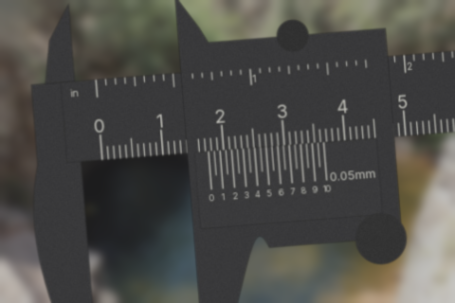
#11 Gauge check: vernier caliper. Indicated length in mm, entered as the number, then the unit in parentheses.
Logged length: 17.5 (mm)
